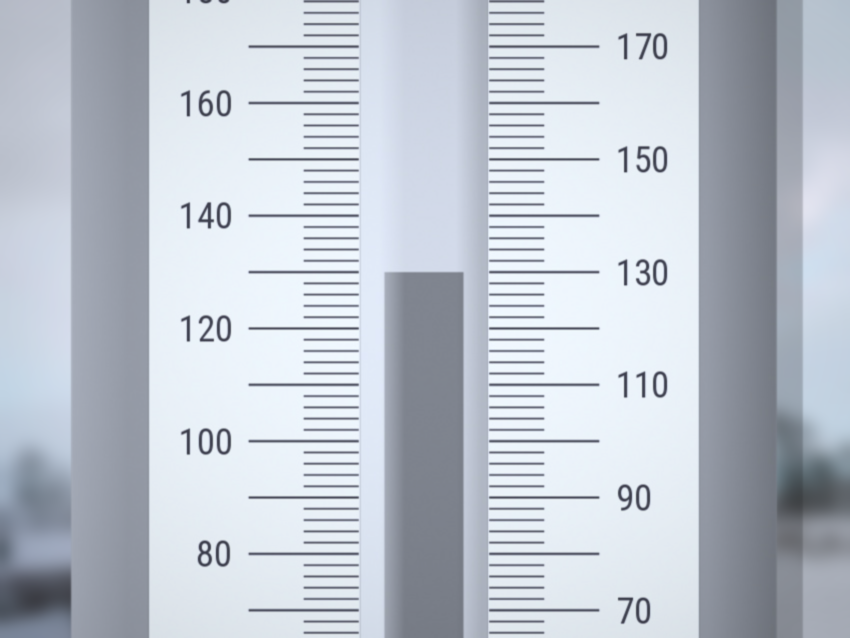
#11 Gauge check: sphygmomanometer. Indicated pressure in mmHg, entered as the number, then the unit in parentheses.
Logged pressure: 130 (mmHg)
